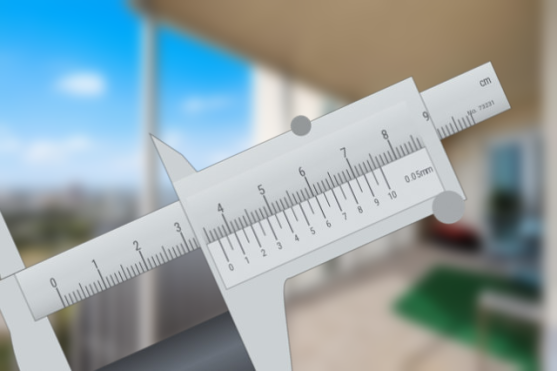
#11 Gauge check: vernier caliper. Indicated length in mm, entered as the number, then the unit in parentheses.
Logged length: 37.0 (mm)
